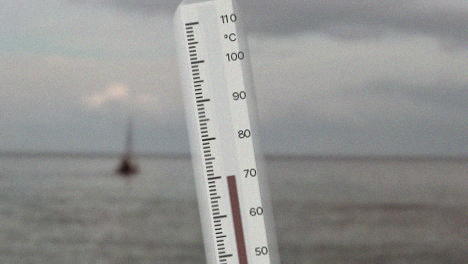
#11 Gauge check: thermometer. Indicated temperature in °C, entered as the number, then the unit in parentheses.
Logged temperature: 70 (°C)
